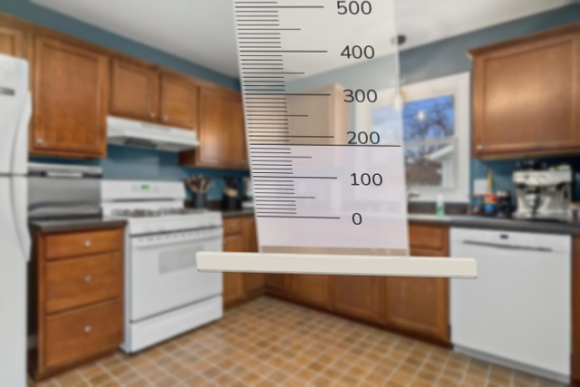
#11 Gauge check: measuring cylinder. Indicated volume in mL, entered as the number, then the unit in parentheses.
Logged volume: 180 (mL)
